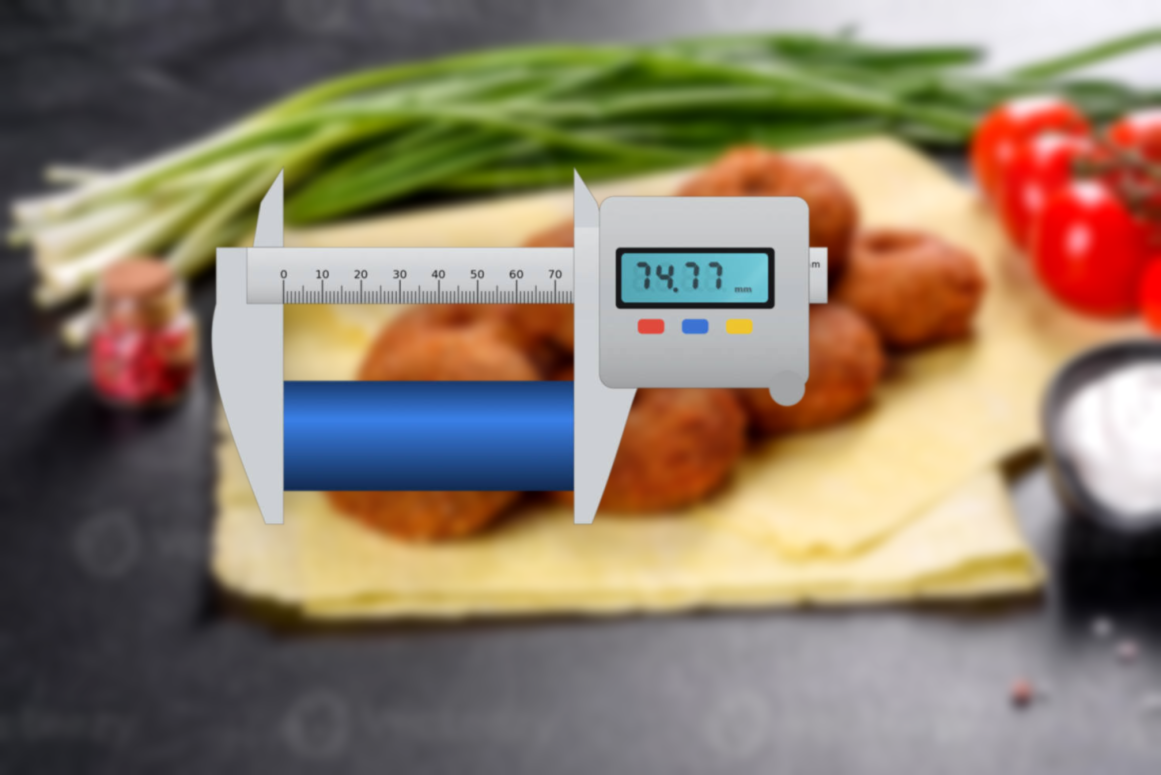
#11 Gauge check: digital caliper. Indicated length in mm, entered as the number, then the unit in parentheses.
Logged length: 74.77 (mm)
